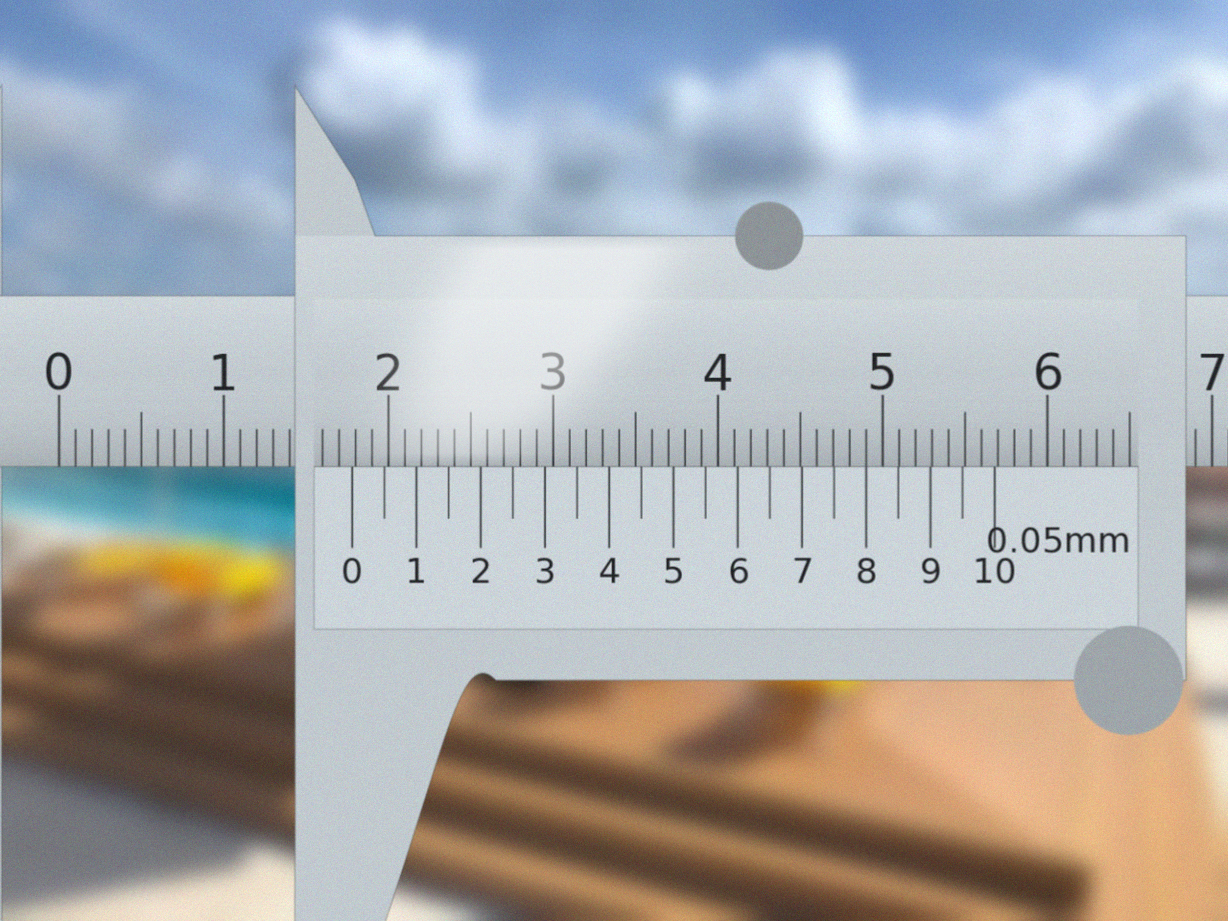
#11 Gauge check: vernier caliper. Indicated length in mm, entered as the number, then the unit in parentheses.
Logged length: 17.8 (mm)
